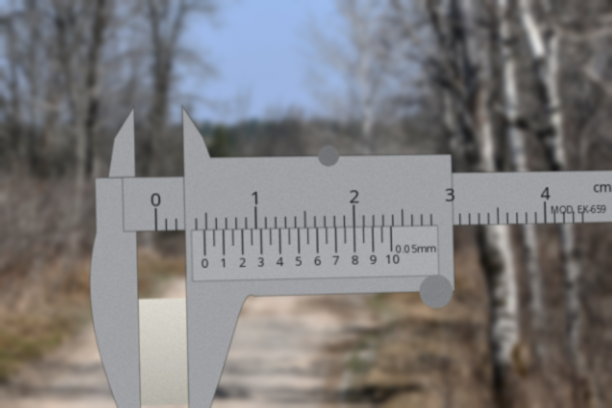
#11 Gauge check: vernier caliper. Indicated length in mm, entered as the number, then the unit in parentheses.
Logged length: 4.8 (mm)
